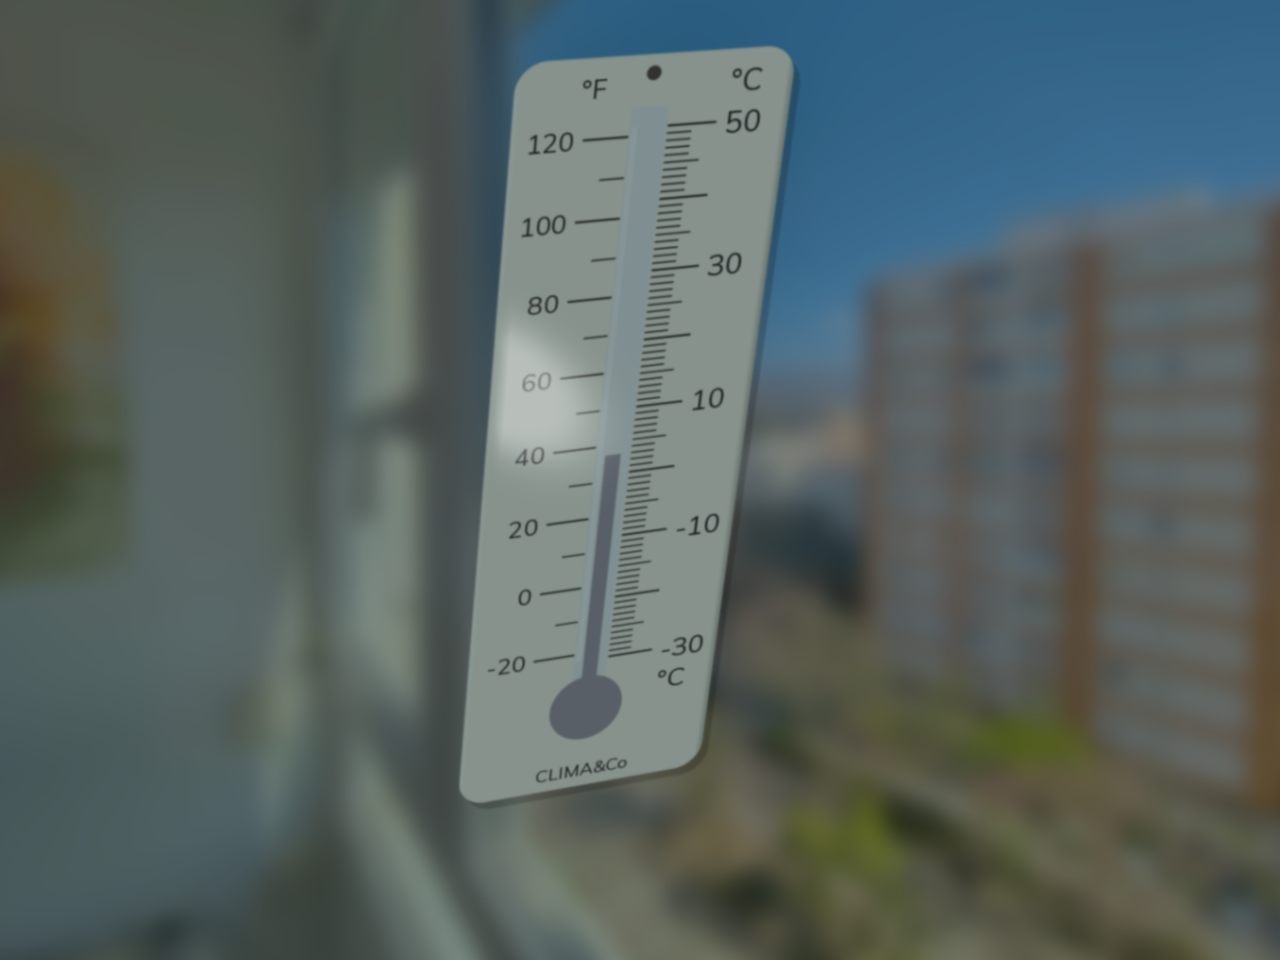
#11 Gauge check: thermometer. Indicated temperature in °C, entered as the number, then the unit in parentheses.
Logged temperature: 3 (°C)
